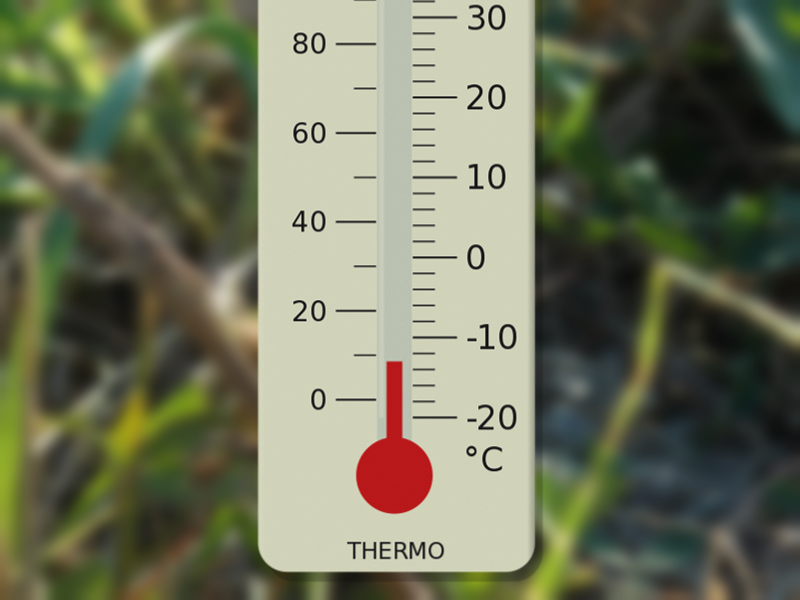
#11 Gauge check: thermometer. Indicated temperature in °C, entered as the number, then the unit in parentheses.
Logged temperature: -13 (°C)
